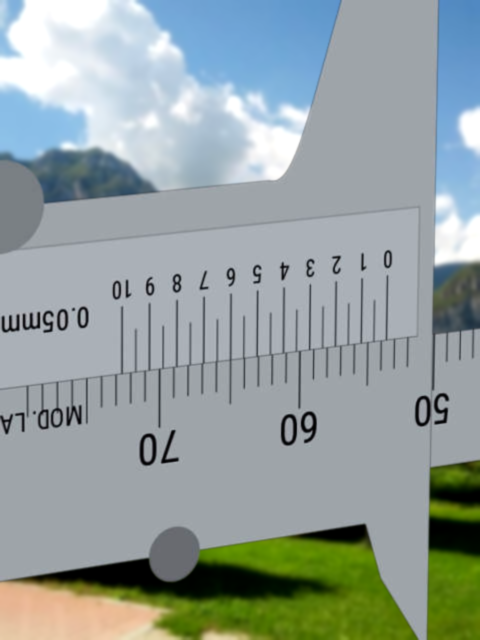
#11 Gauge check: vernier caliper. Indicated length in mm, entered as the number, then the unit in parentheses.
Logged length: 53.6 (mm)
